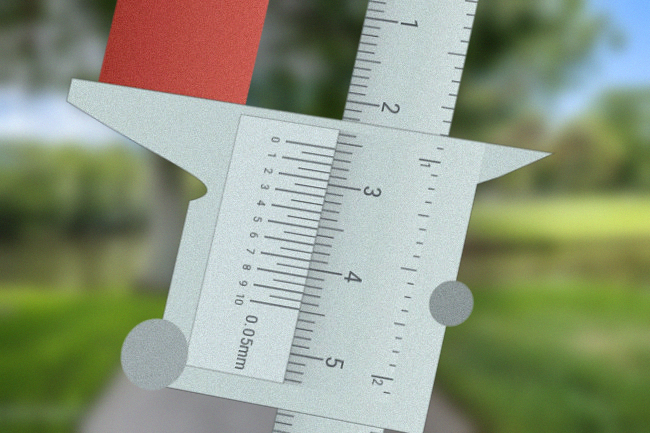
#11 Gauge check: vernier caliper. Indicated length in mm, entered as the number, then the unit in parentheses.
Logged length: 25.8 (mm)
